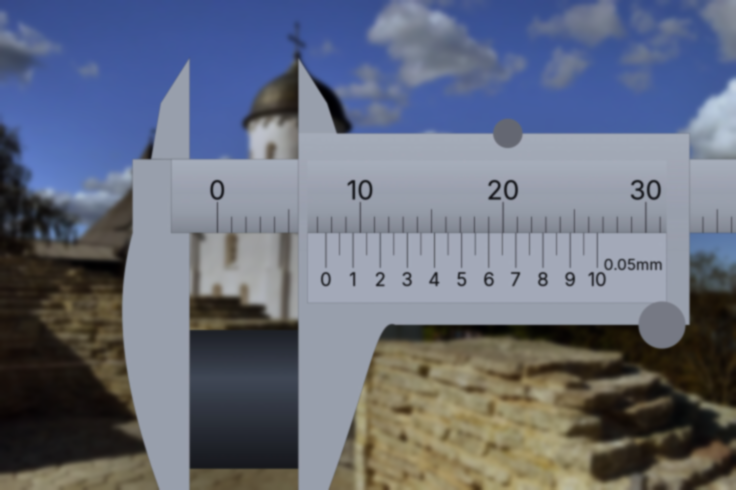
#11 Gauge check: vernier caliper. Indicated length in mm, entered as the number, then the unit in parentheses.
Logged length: 7.6 (mm)
